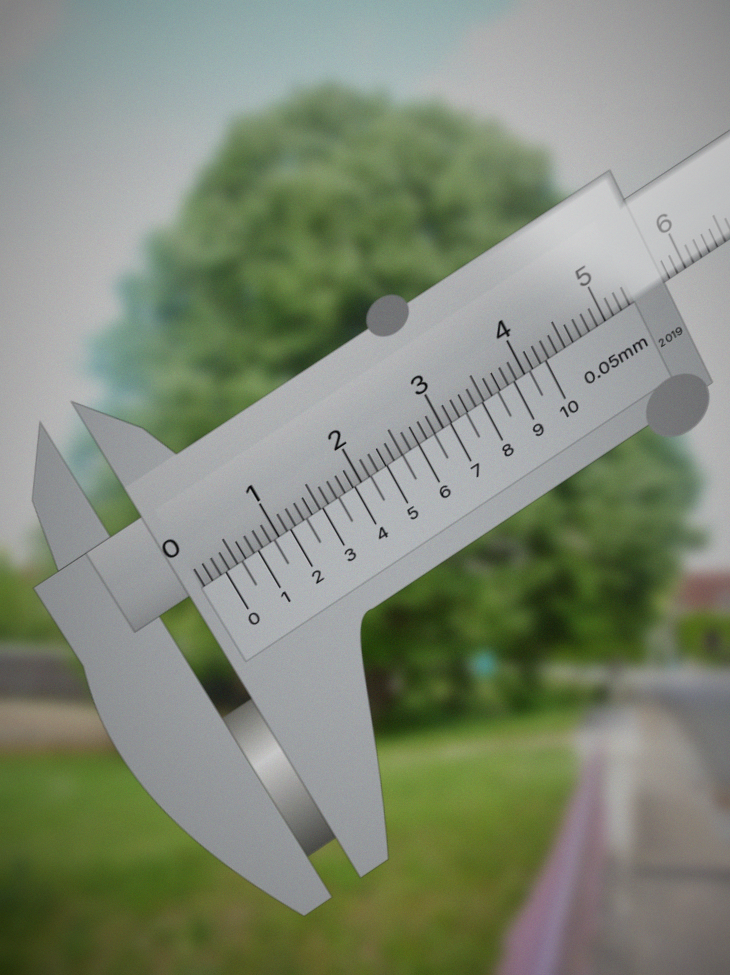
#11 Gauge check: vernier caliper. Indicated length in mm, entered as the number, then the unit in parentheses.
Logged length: 3.6 (mm)
